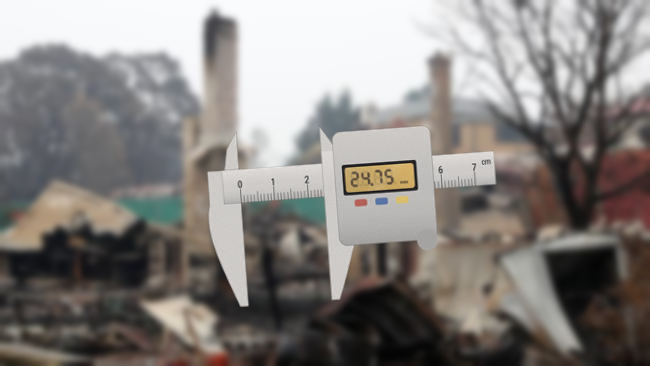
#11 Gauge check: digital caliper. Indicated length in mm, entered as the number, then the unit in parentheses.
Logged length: 24.75 (mm)
